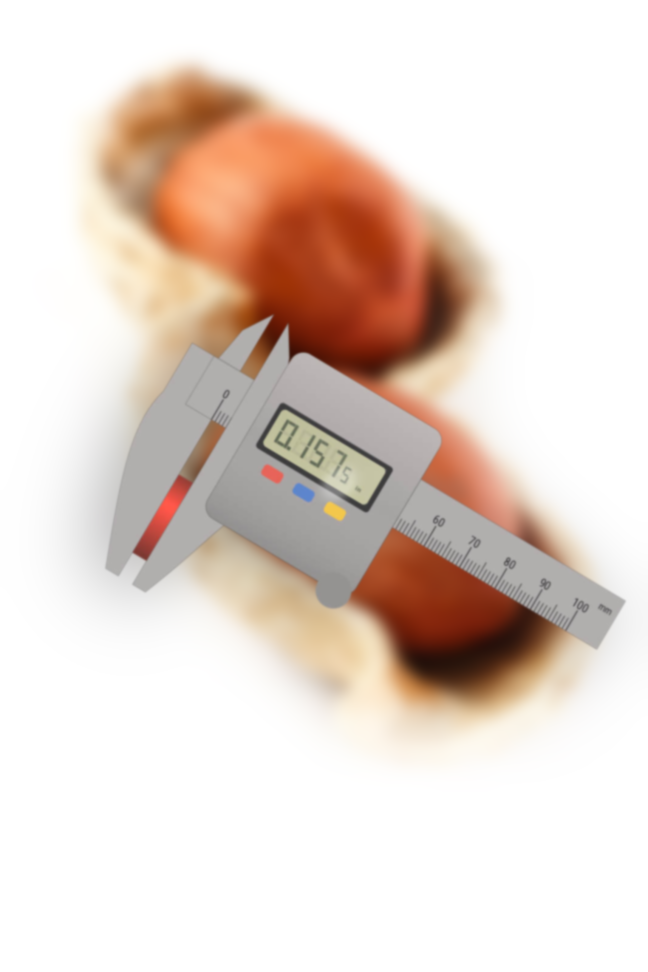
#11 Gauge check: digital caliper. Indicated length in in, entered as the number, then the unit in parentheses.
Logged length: 0.1575 (in)
